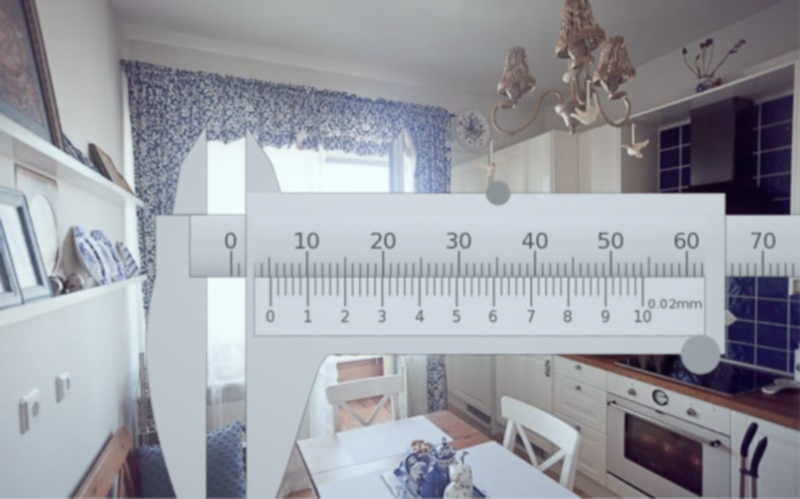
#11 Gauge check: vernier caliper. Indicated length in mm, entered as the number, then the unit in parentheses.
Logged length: 5.2 (mm)
